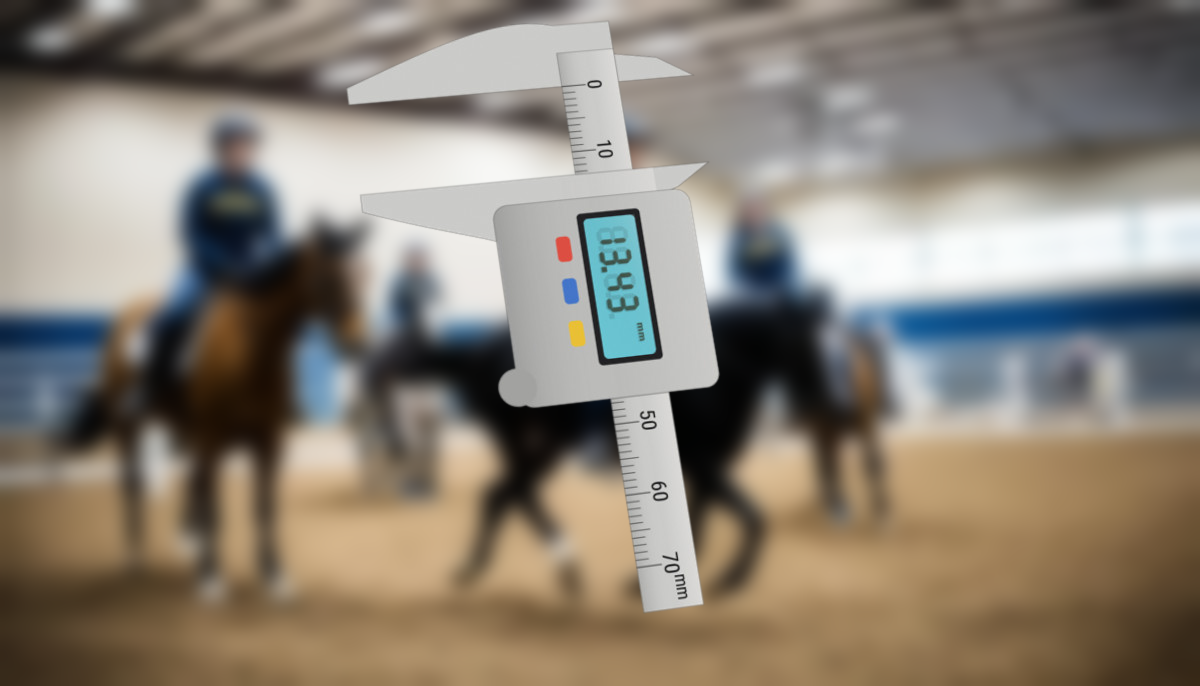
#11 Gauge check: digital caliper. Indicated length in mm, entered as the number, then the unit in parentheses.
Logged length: 13.43 (mm)
